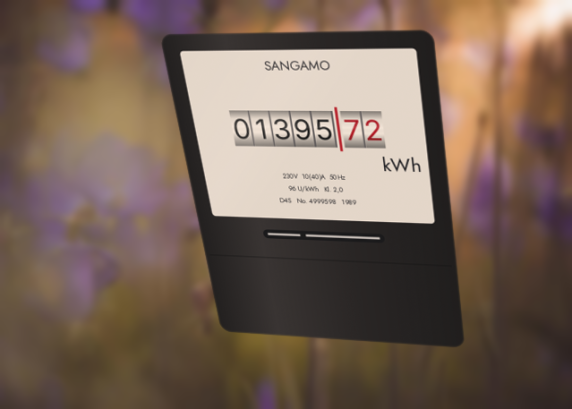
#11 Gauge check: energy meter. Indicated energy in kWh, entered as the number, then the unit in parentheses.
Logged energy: 1395.72 (kWh)
